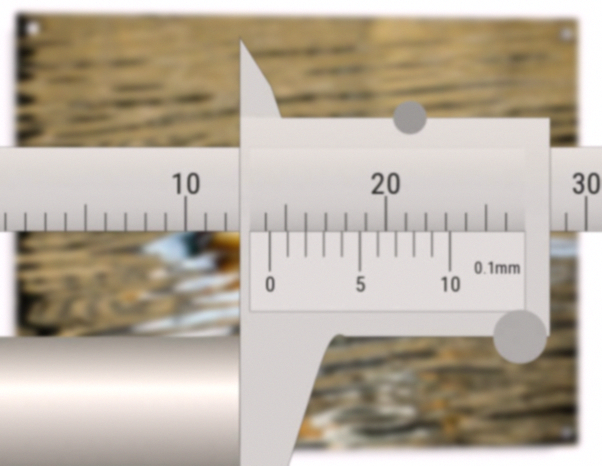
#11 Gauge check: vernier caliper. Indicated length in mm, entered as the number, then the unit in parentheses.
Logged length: 14.2 (mm)
